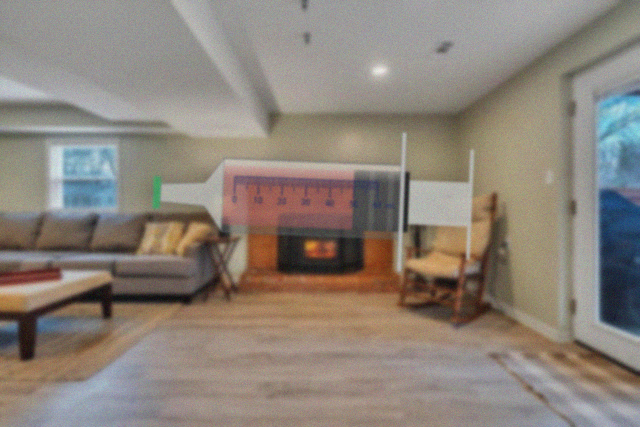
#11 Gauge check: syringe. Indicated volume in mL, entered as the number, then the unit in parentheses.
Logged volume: 50 (mL)
